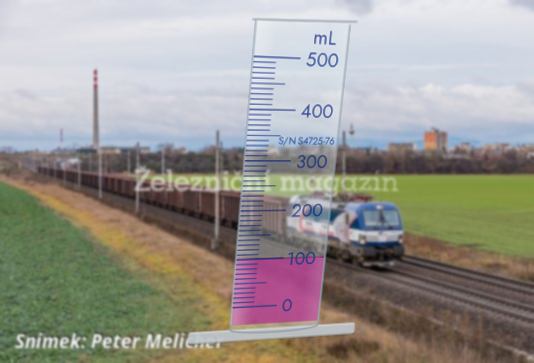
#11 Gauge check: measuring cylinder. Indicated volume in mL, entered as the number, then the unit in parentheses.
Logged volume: 100 (mL)
